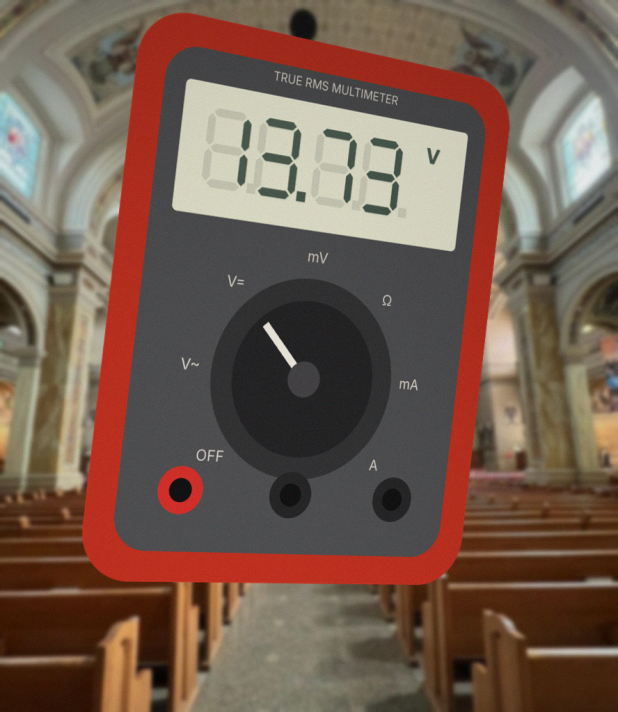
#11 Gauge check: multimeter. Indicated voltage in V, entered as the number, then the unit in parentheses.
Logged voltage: 13.73 (V)
